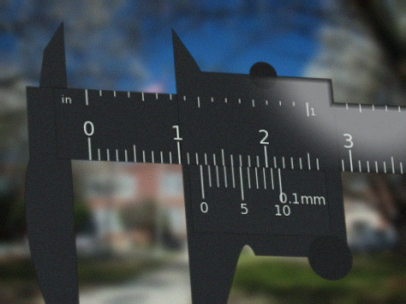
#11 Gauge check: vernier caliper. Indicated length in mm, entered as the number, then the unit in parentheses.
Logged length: 12.4 (mm)
